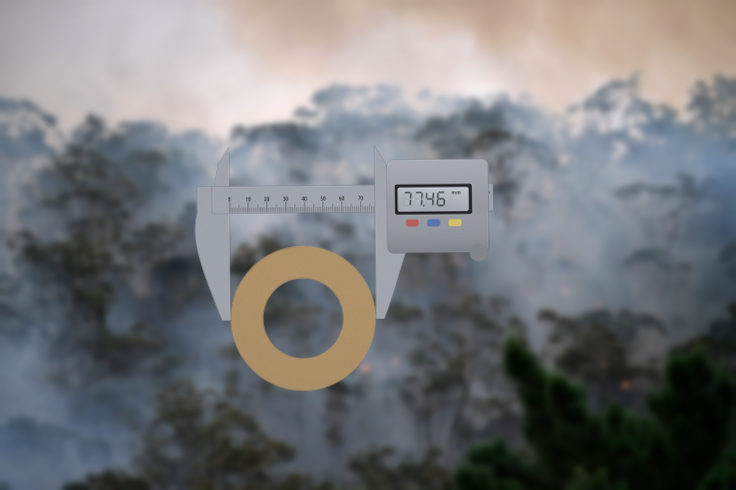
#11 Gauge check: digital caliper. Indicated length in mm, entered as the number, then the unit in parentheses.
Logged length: 77.46 (mm)
